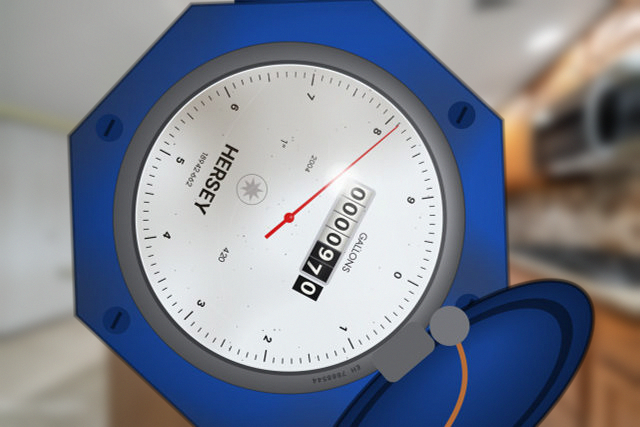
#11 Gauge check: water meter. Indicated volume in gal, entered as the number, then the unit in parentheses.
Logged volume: 968.1 (gal)
